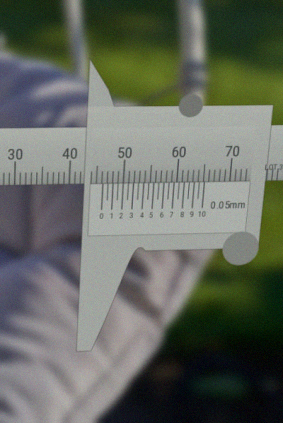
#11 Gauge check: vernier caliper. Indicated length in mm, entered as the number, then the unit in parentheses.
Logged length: 46.2 (mm)
